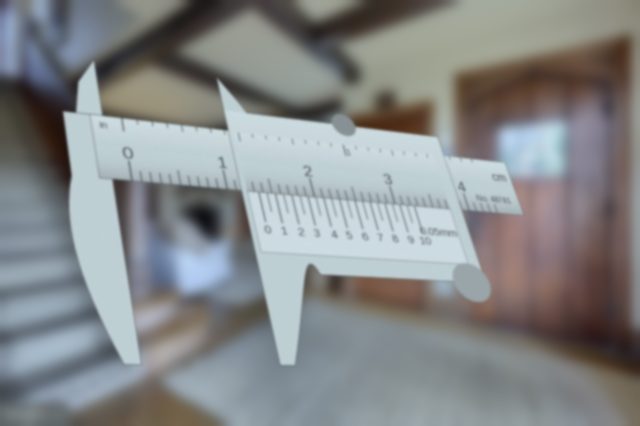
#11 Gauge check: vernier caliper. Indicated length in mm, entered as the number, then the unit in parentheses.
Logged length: 13.5 (mm)
